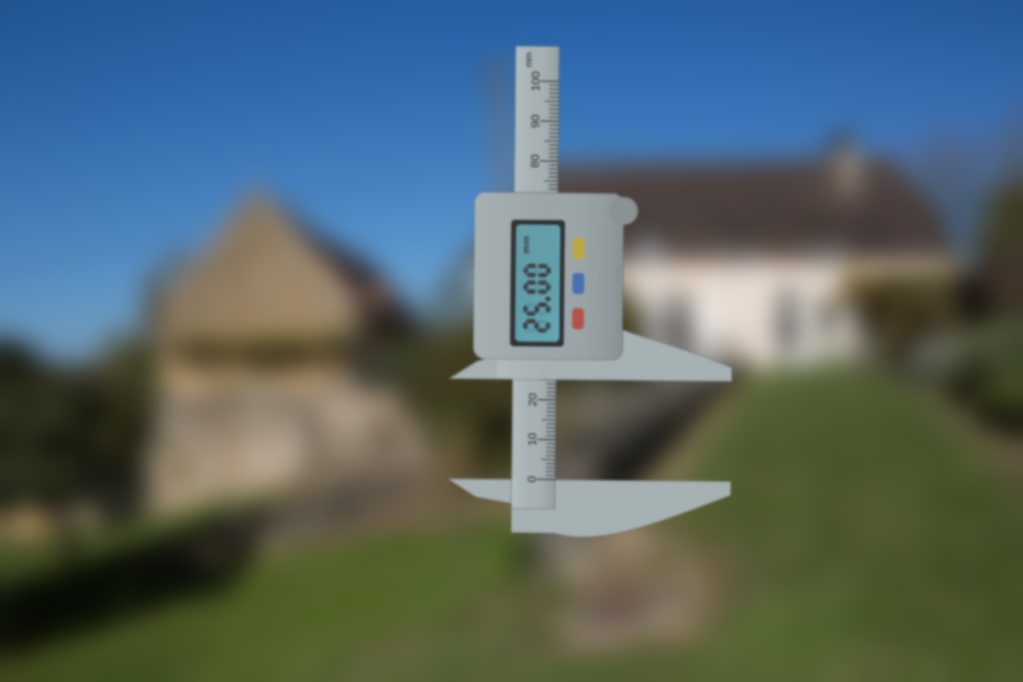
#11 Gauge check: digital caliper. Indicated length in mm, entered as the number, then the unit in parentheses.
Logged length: 25.00 (mm)
